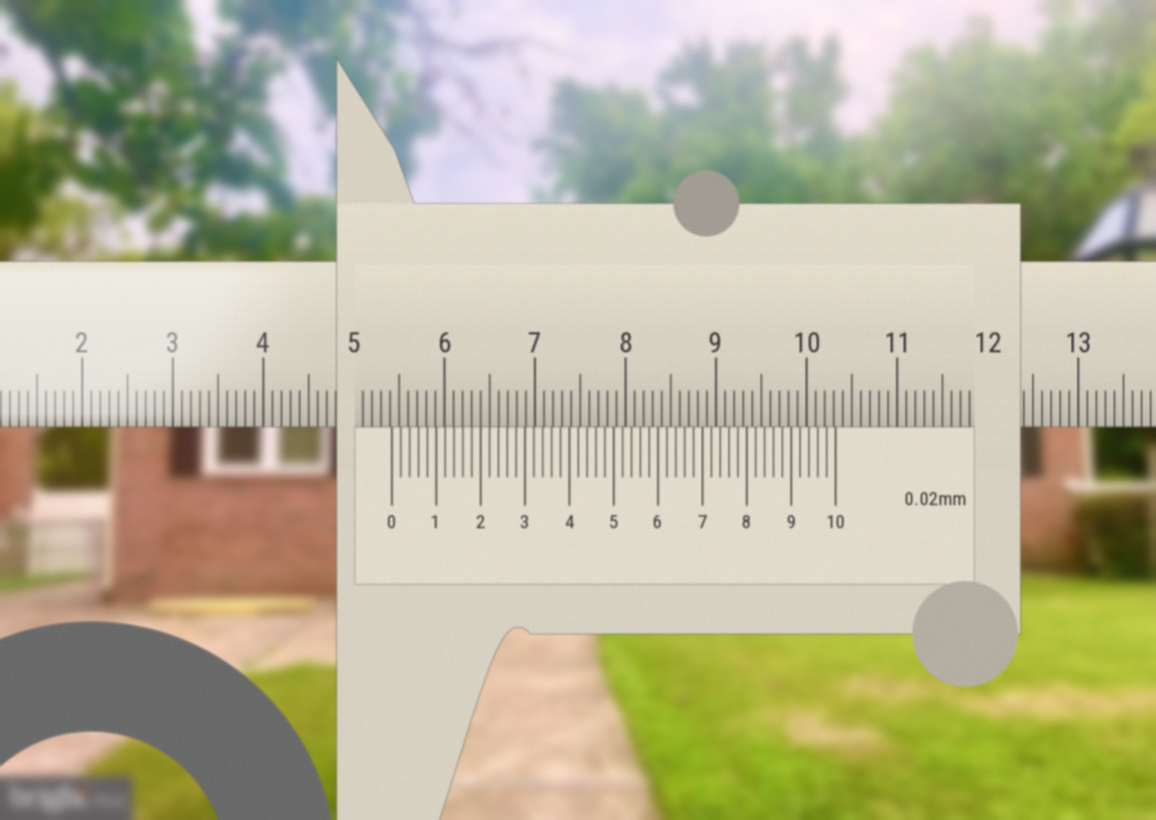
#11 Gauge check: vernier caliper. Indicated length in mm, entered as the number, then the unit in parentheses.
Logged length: 54.2 (mm)
